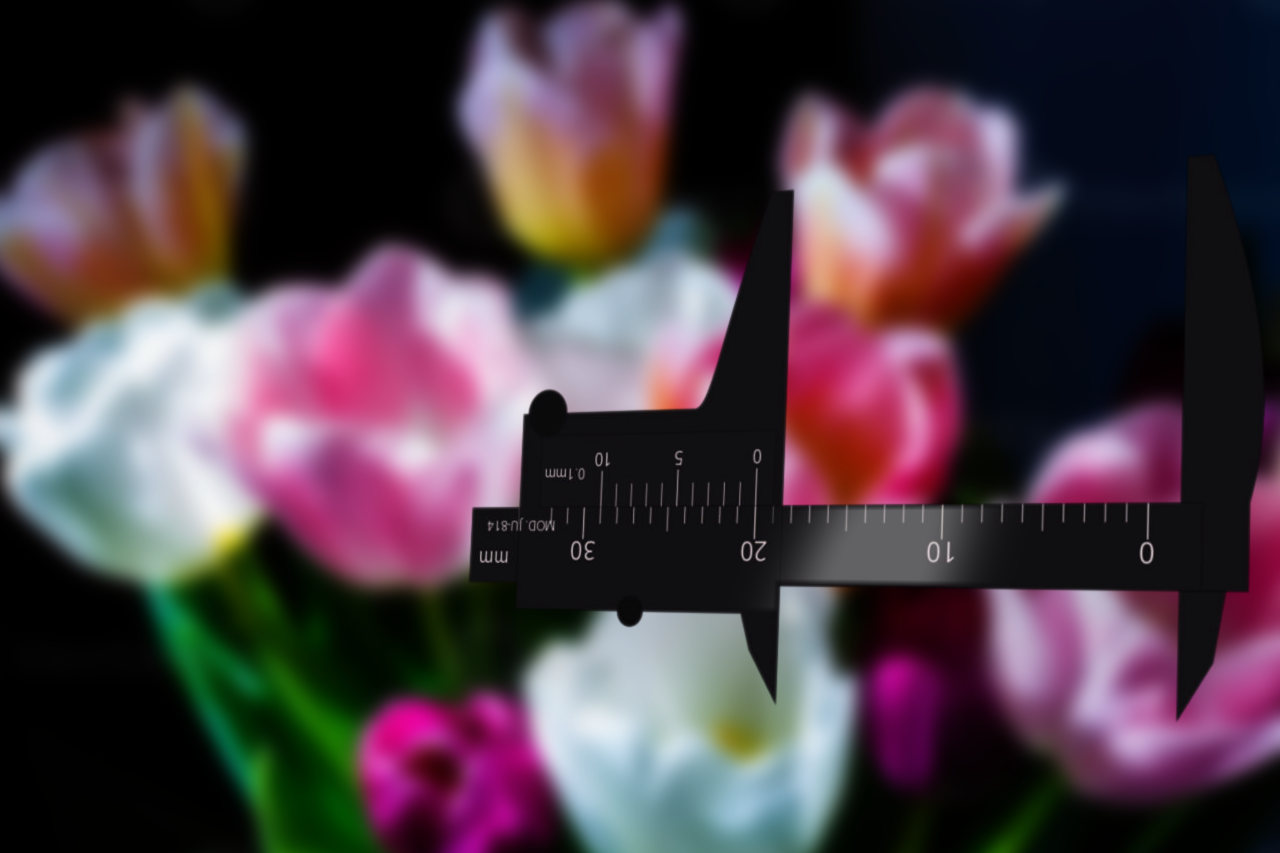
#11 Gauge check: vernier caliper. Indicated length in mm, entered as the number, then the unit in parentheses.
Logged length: 20.0 (mm)
